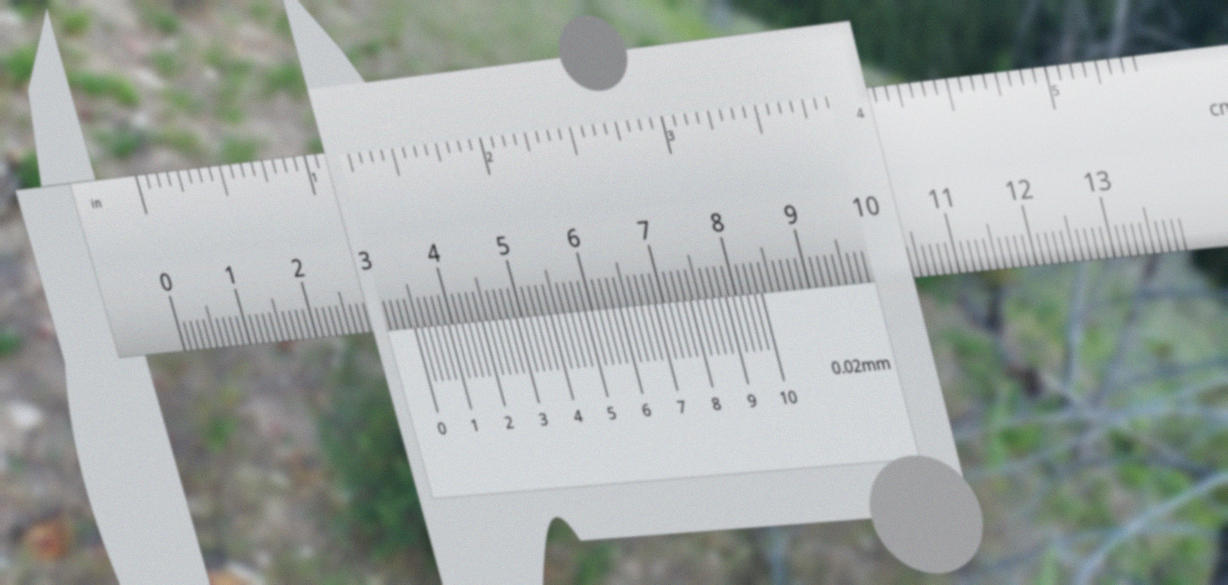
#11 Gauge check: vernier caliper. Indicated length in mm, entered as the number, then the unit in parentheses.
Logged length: 34.5 (mm)
